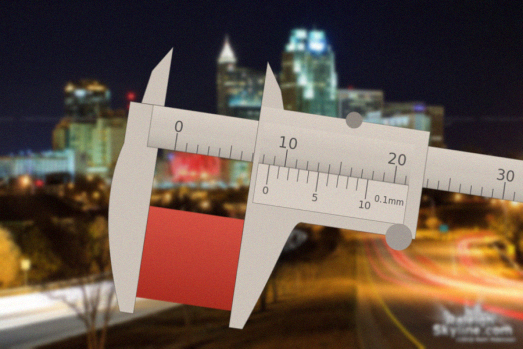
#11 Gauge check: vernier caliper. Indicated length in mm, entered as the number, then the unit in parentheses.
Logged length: 8.6 (mm)
